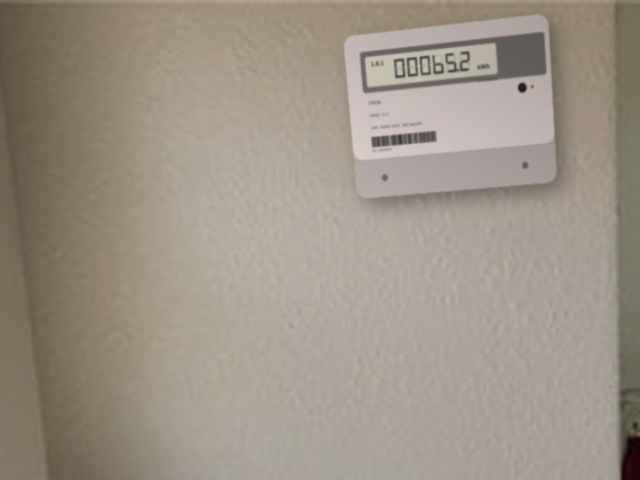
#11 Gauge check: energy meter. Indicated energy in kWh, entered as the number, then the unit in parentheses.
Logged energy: 65.2 (kWh)
